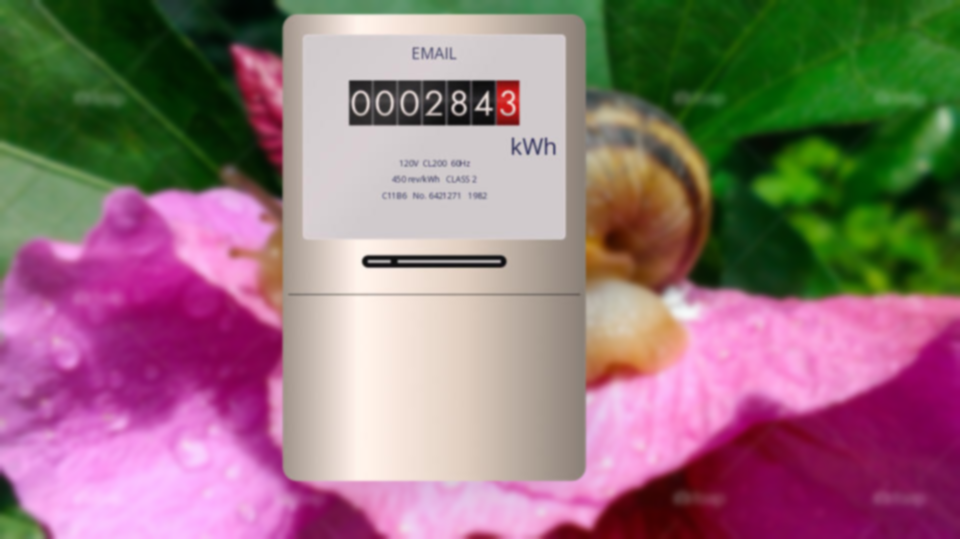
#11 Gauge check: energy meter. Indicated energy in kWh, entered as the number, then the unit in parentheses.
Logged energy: 284.3 (kWh)
